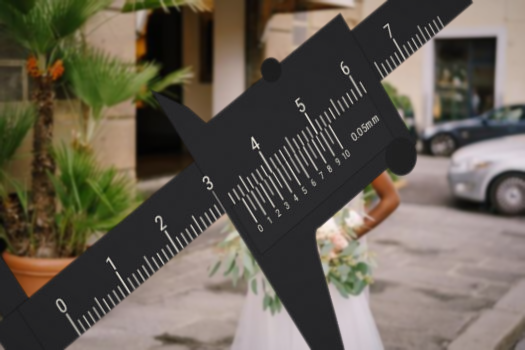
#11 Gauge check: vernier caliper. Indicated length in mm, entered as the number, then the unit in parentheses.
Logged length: 33.5 (mm)
